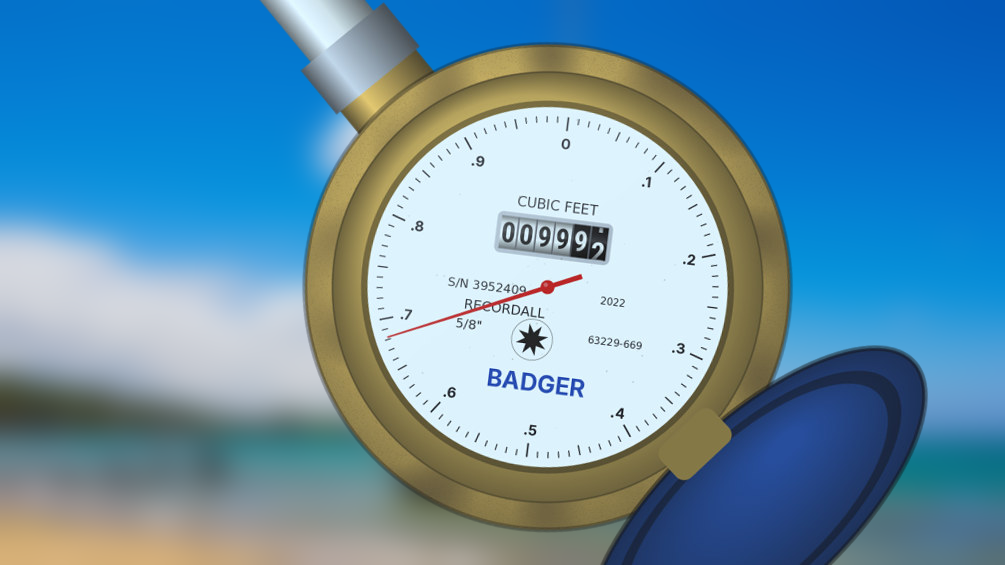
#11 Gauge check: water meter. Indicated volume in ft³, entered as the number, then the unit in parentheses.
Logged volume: 9991.68 (ft³)
